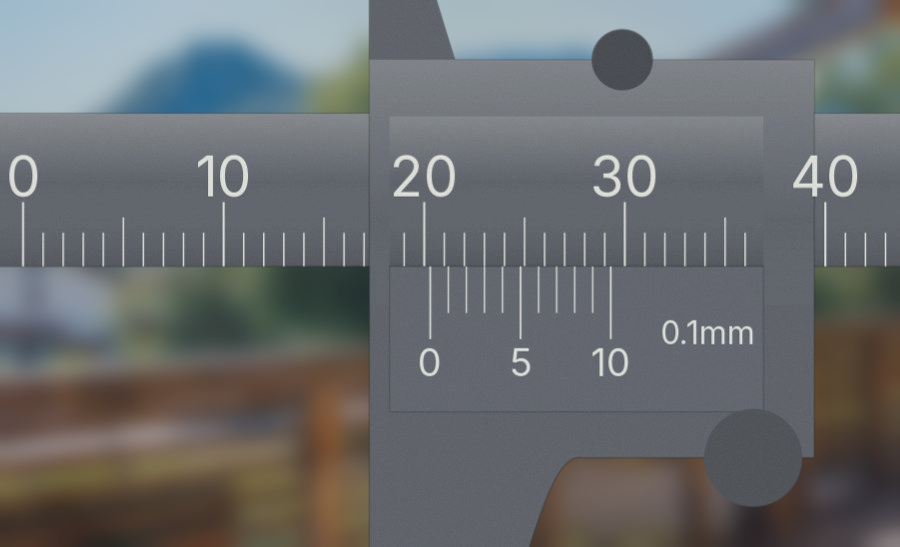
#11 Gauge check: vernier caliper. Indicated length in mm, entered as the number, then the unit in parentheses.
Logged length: 20.3 (mm)
